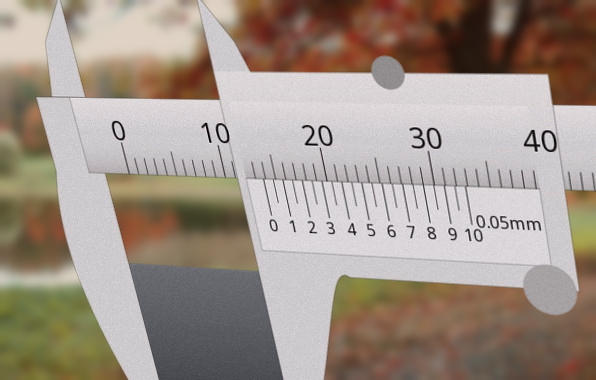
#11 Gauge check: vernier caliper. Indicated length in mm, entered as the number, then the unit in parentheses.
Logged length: 13.8 (mm)
